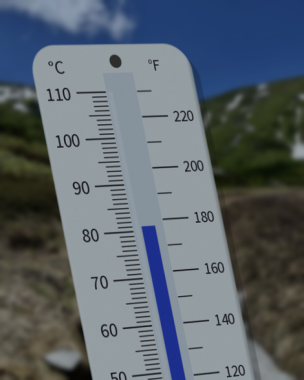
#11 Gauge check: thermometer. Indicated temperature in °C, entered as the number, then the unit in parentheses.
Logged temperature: 81 (°C)
